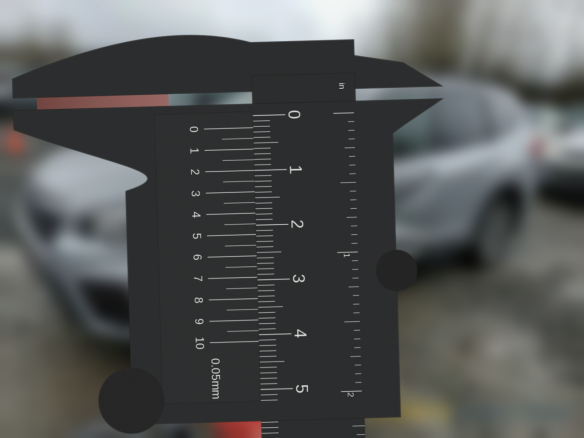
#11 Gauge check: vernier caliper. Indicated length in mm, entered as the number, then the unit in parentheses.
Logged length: 2.2 (mm)
